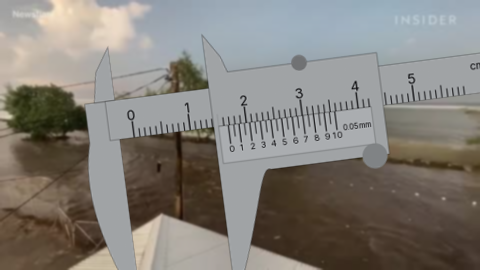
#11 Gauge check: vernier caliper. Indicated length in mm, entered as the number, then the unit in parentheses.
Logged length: 16.8 (mm)
